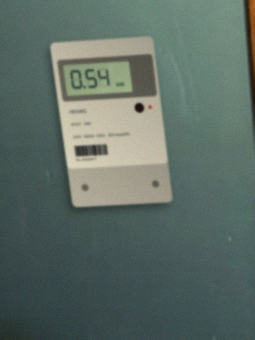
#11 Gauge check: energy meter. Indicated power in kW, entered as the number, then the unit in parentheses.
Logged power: 0.54 (kW)
